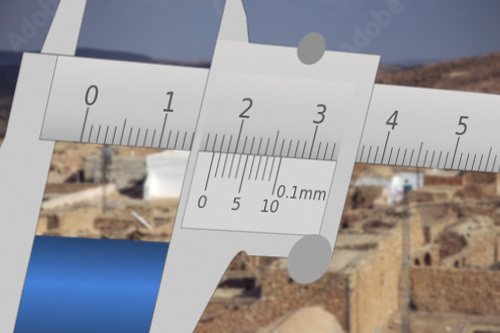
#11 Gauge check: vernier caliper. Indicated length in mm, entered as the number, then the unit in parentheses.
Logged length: 17.2 (mm)
